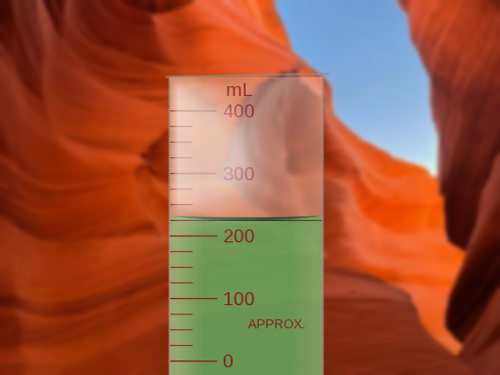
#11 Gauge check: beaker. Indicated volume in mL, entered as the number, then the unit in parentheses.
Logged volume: 225 (mL)
